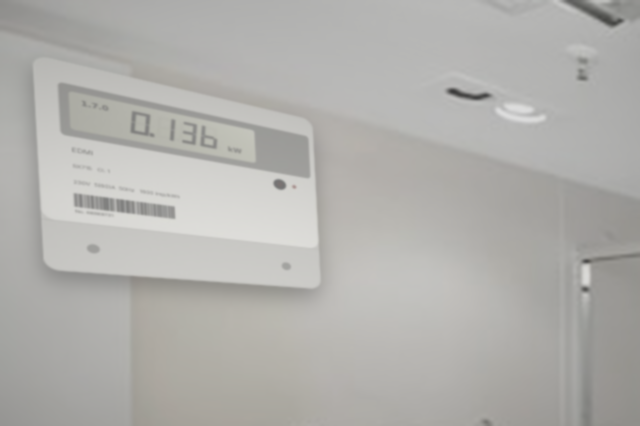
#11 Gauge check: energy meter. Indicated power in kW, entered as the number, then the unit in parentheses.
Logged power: 0.136 (kW)
